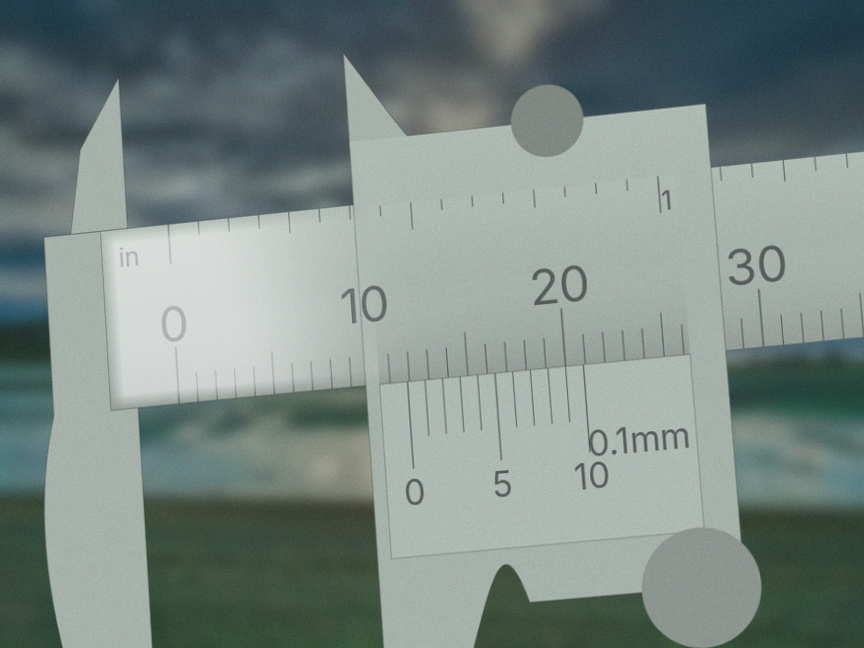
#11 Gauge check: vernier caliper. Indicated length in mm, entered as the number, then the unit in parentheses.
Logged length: 11.9 (mm)
